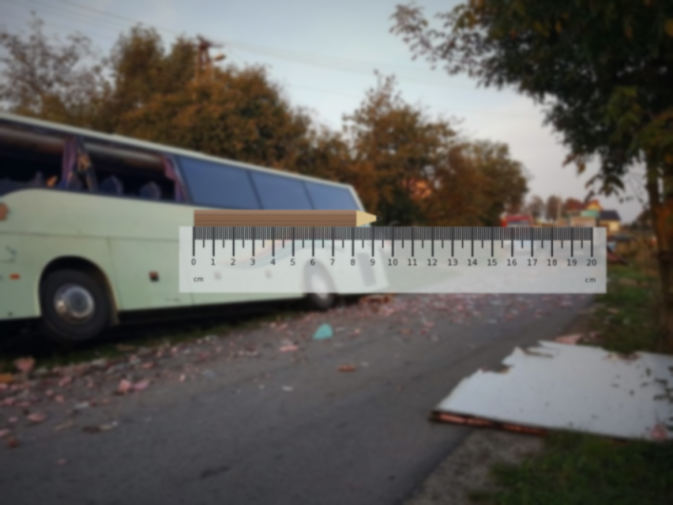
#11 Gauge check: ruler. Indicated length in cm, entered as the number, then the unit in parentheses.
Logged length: 9.5 (cm)
